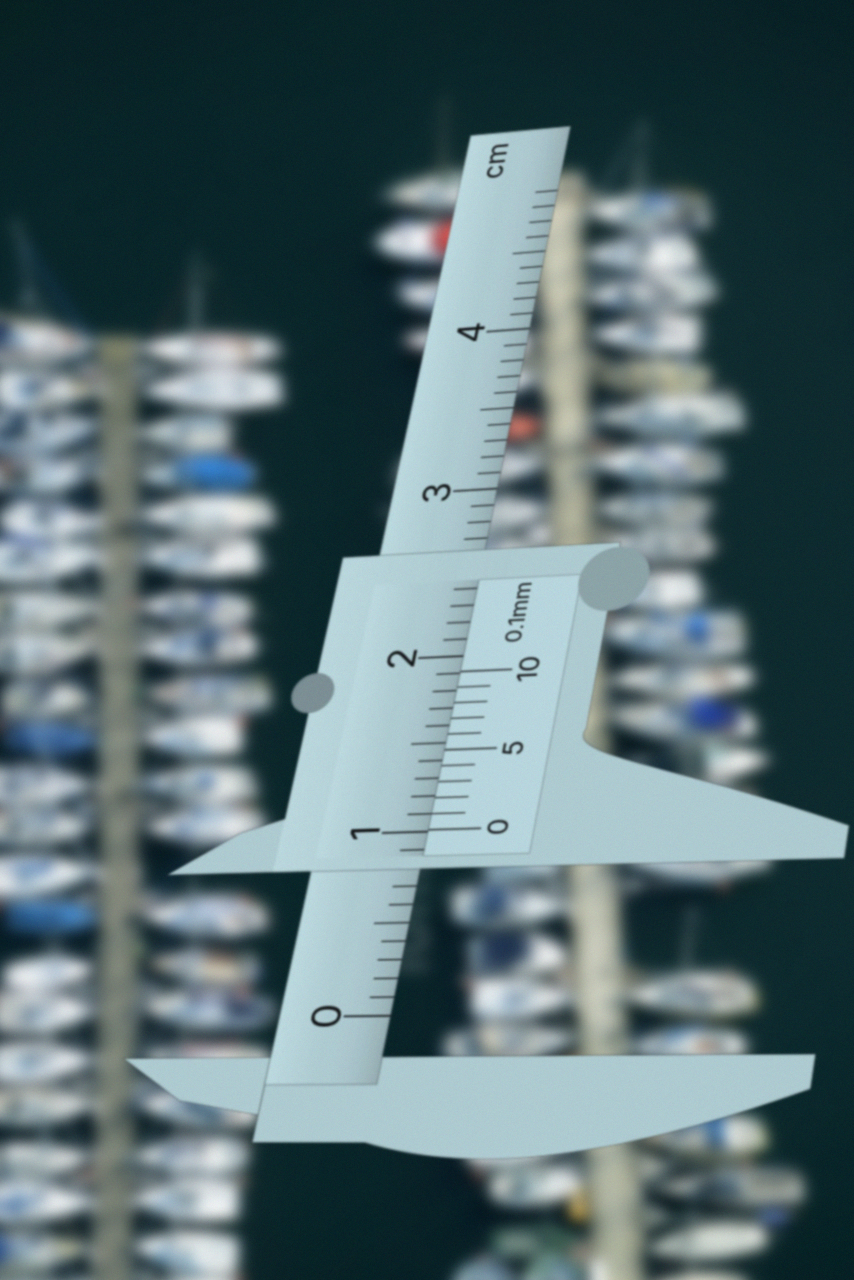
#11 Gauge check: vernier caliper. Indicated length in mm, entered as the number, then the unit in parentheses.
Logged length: 10.1 (mm)
